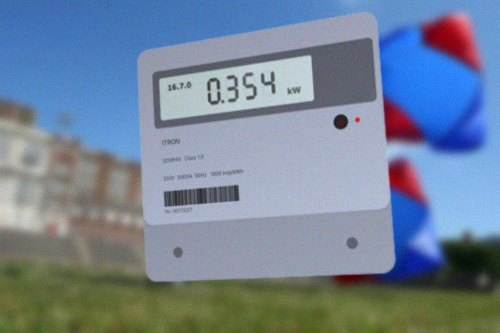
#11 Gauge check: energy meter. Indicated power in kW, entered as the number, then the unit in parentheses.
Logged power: 0.354 (kW)
